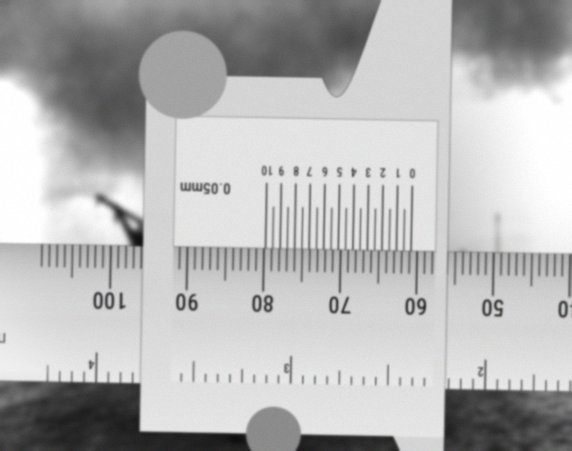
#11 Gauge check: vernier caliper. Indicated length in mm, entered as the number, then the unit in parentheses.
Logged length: 60.8 (mm)
